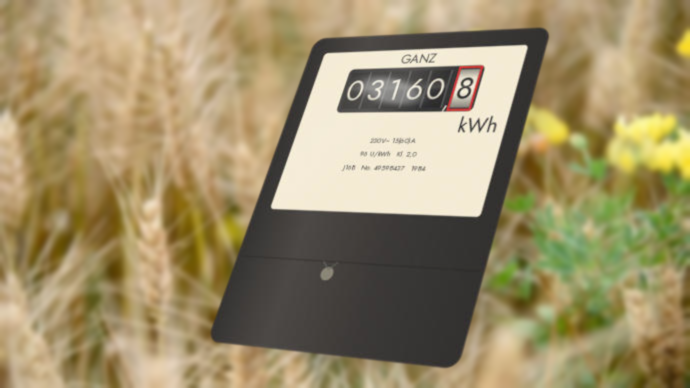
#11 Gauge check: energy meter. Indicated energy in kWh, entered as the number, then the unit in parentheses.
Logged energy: 3160.8 (kWh)
